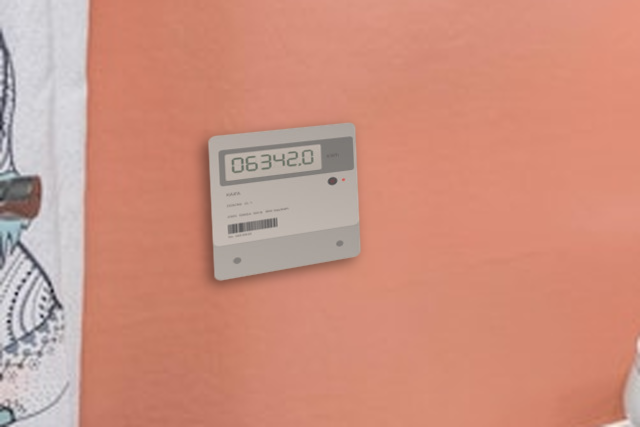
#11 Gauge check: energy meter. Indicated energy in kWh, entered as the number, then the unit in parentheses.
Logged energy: 6342.0 (kWh)
